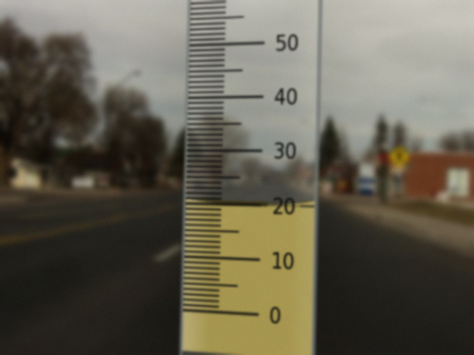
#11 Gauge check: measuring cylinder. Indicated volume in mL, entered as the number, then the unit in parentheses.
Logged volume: 20 (mL)
